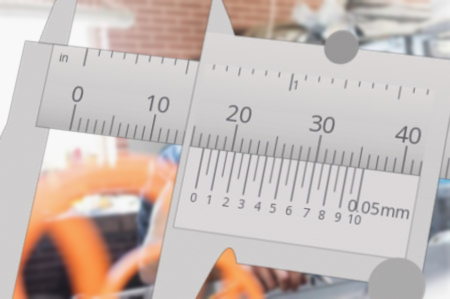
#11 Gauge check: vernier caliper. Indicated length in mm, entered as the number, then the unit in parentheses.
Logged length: 16.6 (mm)
